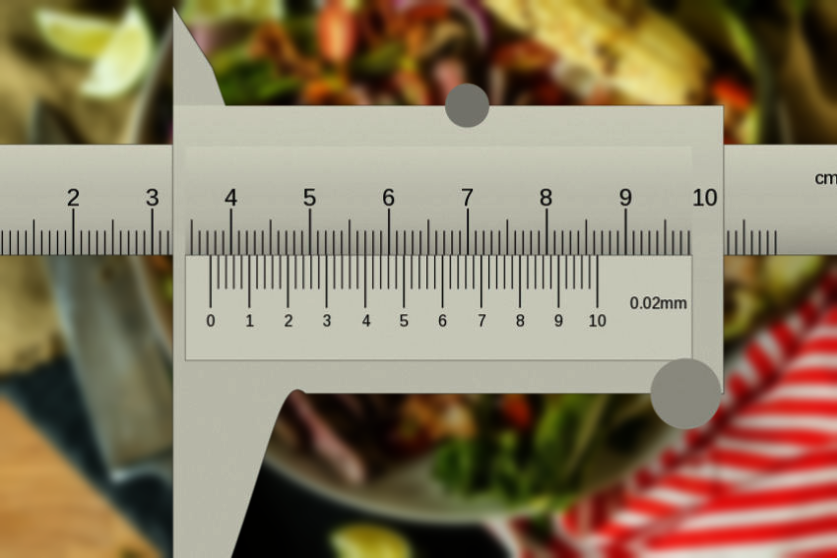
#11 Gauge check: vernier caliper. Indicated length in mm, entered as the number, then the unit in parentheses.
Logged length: 37.4 (mm)
